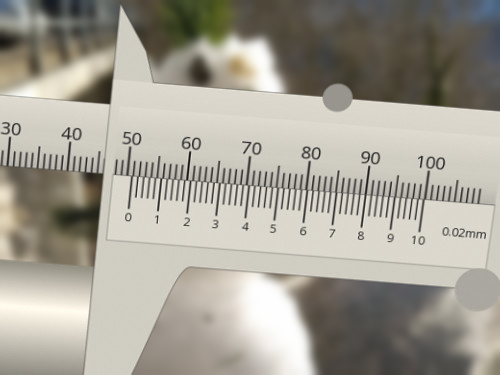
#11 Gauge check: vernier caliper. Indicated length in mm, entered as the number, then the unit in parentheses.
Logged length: 50.8 (mm)
